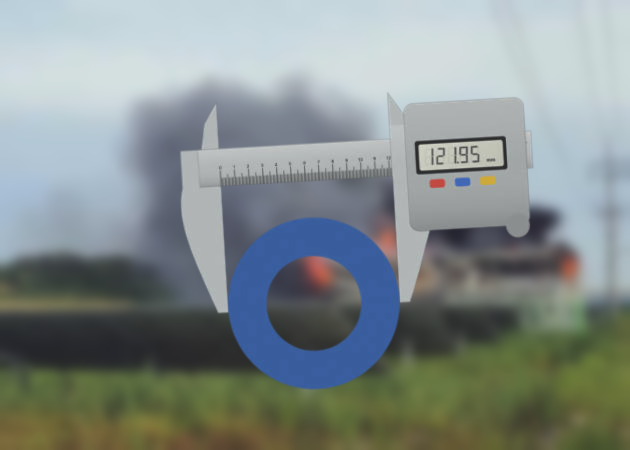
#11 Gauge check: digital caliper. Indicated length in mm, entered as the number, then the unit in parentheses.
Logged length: 121.95 (mm)
